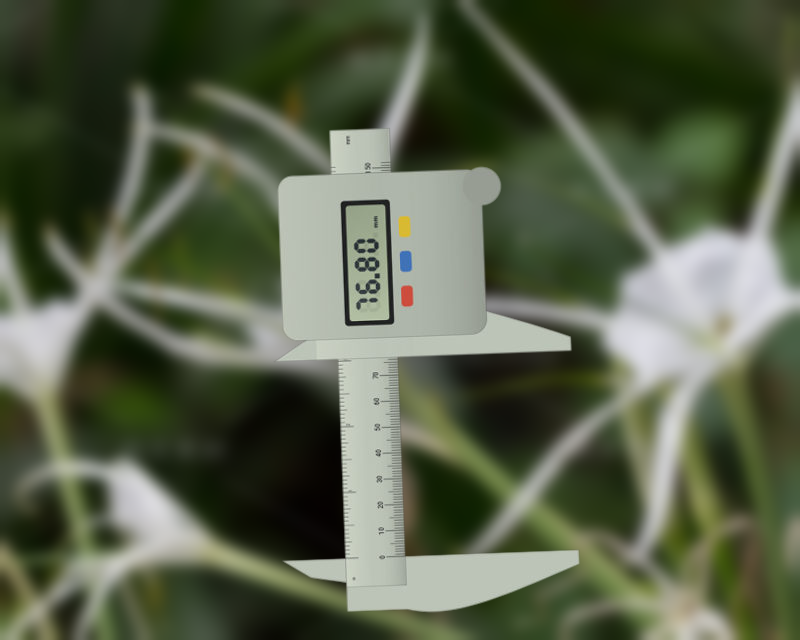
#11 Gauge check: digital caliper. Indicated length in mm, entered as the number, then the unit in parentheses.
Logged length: 76.80 (mm)
